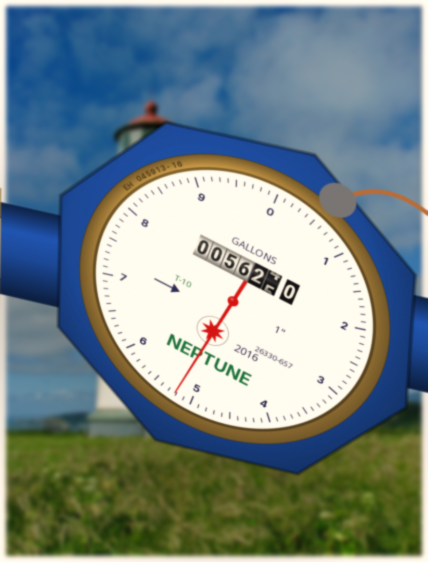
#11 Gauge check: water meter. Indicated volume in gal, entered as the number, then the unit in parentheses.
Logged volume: 56245.2 (gal)
